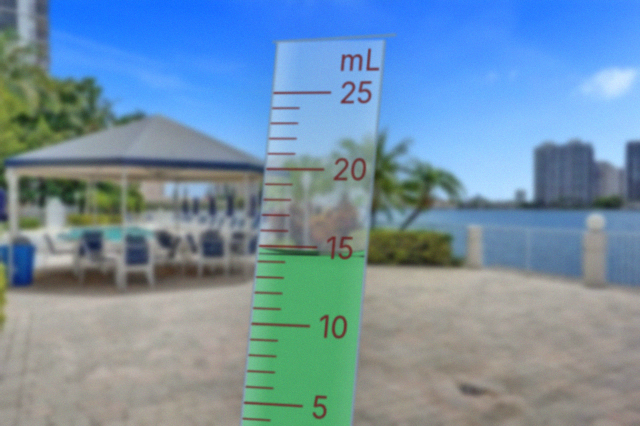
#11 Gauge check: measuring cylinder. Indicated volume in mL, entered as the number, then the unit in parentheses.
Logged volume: 14.5 (mL)
